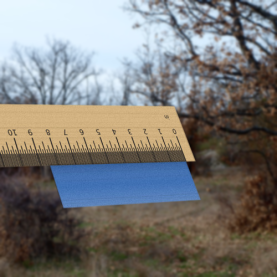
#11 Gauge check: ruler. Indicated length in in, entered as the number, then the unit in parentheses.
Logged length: 8.5 (in)
